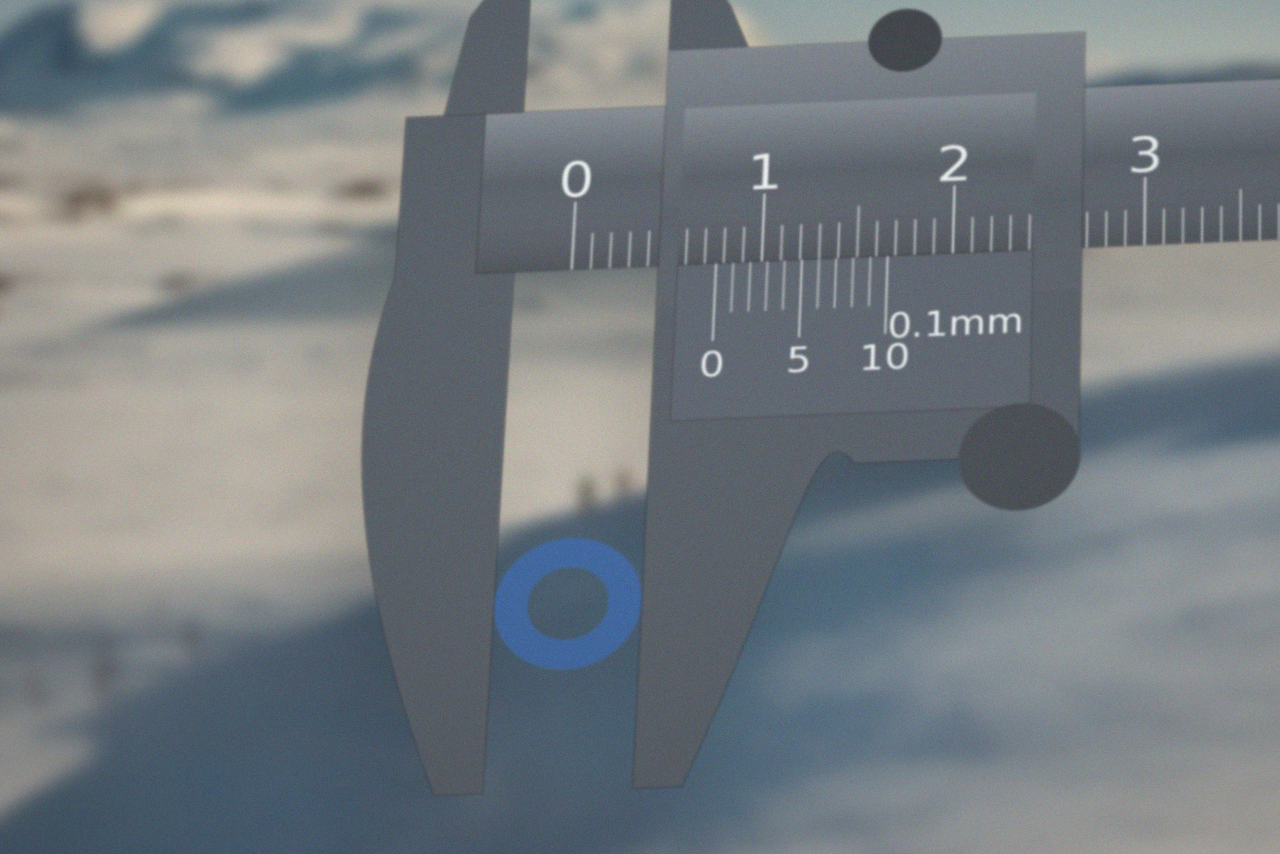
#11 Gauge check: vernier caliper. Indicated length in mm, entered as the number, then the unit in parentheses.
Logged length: 7.6 (mm)
